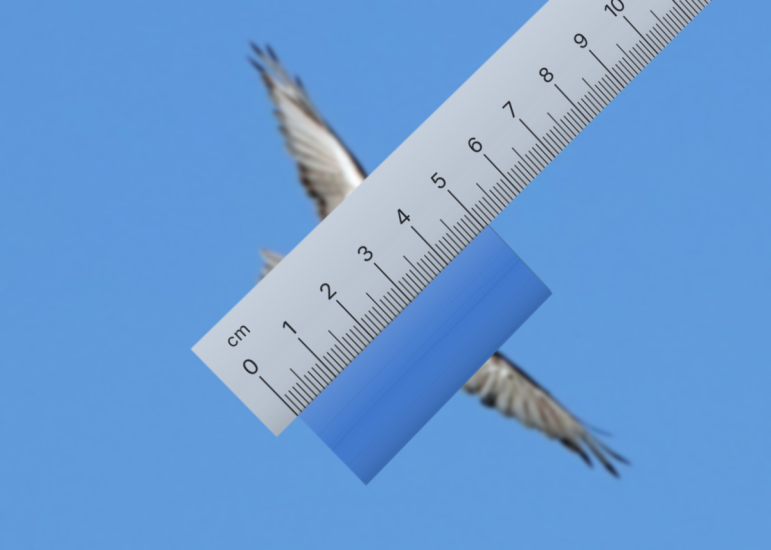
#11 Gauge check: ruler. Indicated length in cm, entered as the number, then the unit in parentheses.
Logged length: 5.1 (cm)
